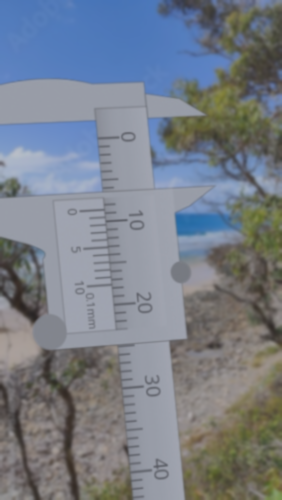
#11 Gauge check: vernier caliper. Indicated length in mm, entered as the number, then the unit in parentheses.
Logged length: 8.6 (mm)
